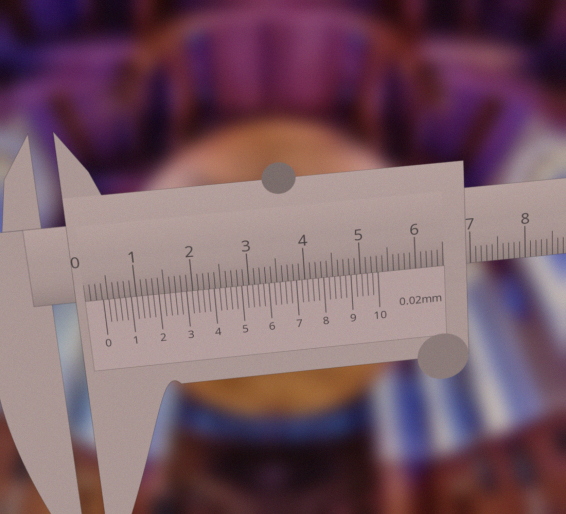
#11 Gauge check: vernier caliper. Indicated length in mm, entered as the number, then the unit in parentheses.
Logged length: 4.2 (mm)
